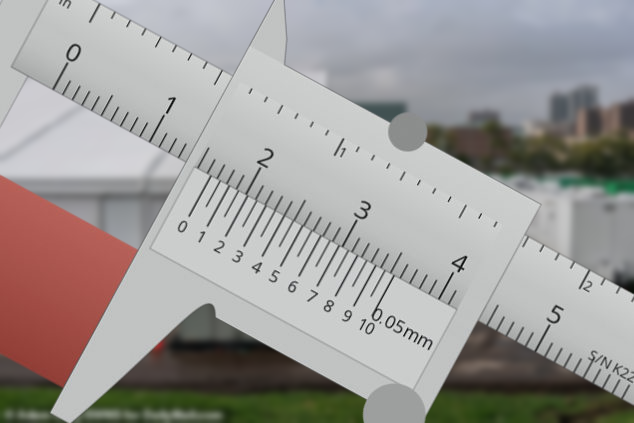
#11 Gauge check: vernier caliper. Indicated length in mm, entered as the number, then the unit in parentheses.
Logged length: 16.4 (mm)
